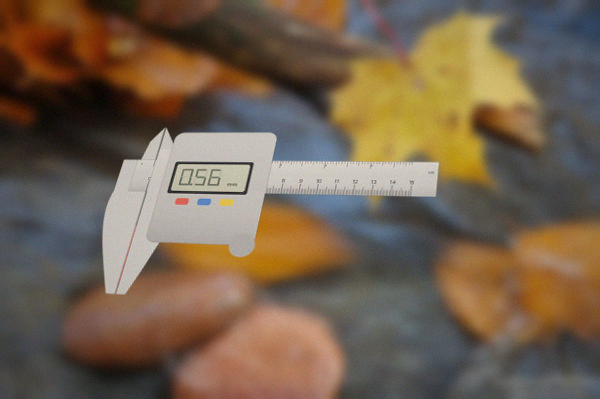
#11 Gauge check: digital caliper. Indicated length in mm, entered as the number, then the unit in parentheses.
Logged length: 0.56 (mm)
